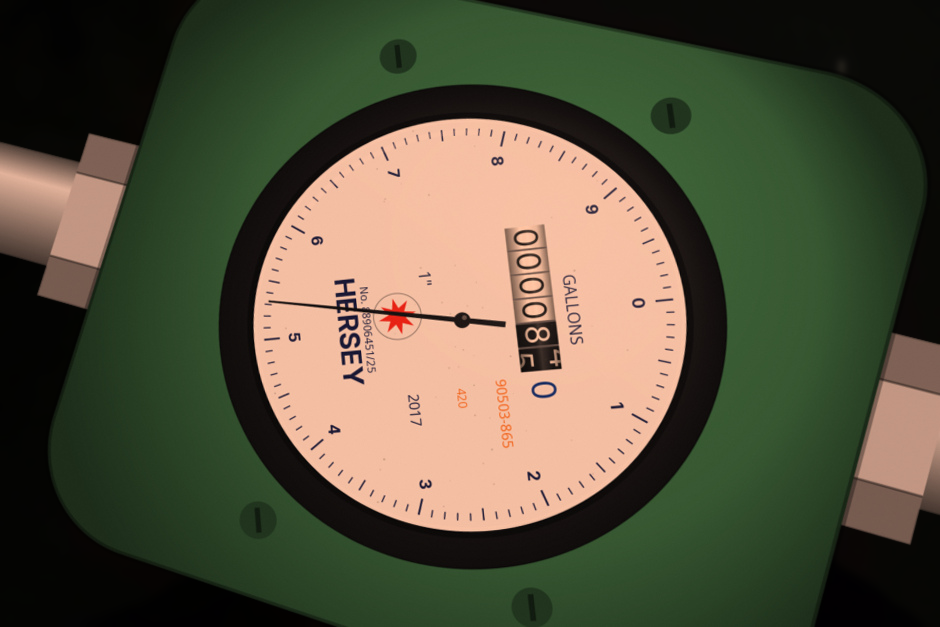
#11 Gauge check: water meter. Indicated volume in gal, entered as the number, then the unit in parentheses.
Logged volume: 845.3 (gal)
